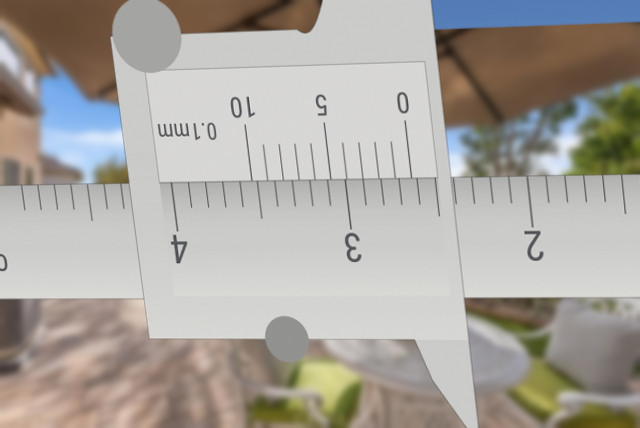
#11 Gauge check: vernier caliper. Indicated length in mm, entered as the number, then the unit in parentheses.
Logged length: 26.3 (mm)
